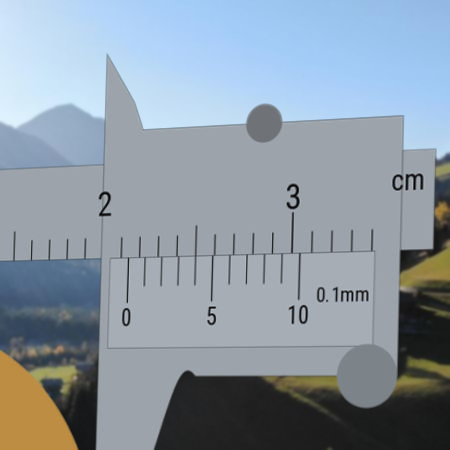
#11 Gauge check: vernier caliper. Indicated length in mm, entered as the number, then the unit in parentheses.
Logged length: 21.4 (mm)
